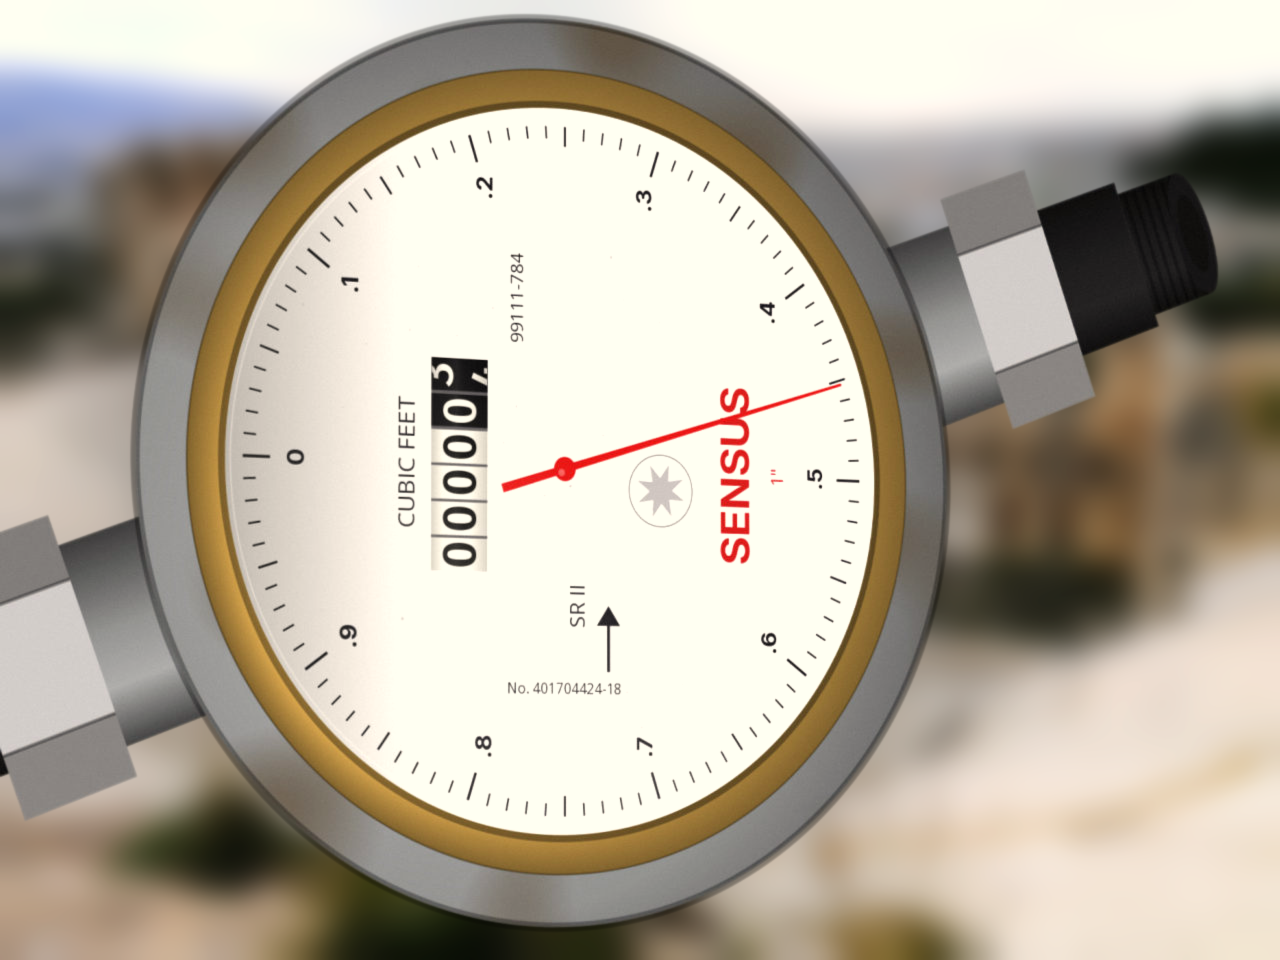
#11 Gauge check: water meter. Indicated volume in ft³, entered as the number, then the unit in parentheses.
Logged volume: 3.45 (ft³)
